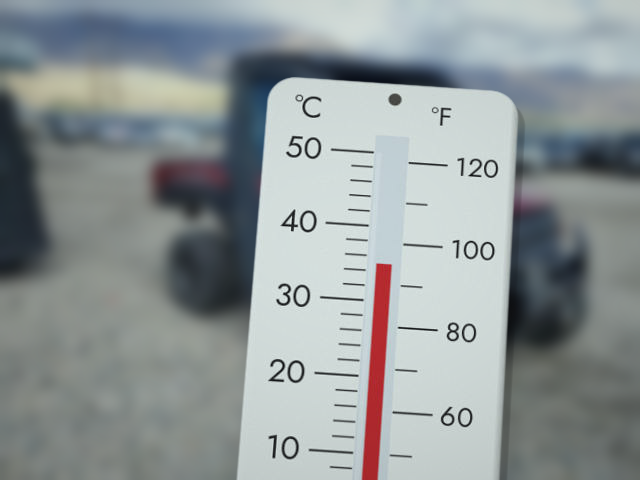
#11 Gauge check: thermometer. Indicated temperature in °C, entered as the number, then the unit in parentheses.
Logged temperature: 35 (°C)
